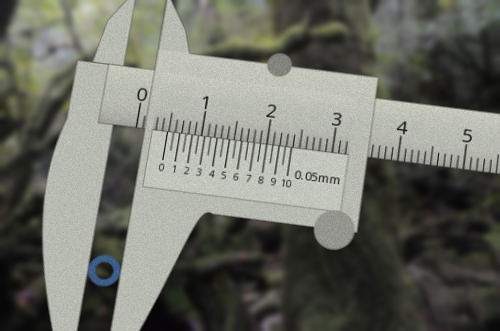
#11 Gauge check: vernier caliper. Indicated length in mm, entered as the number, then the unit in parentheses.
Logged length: 4.8 (mm)
